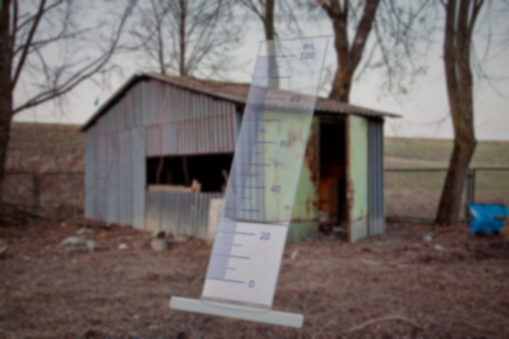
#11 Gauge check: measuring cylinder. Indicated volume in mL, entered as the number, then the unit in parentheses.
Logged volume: 25 (mL)
